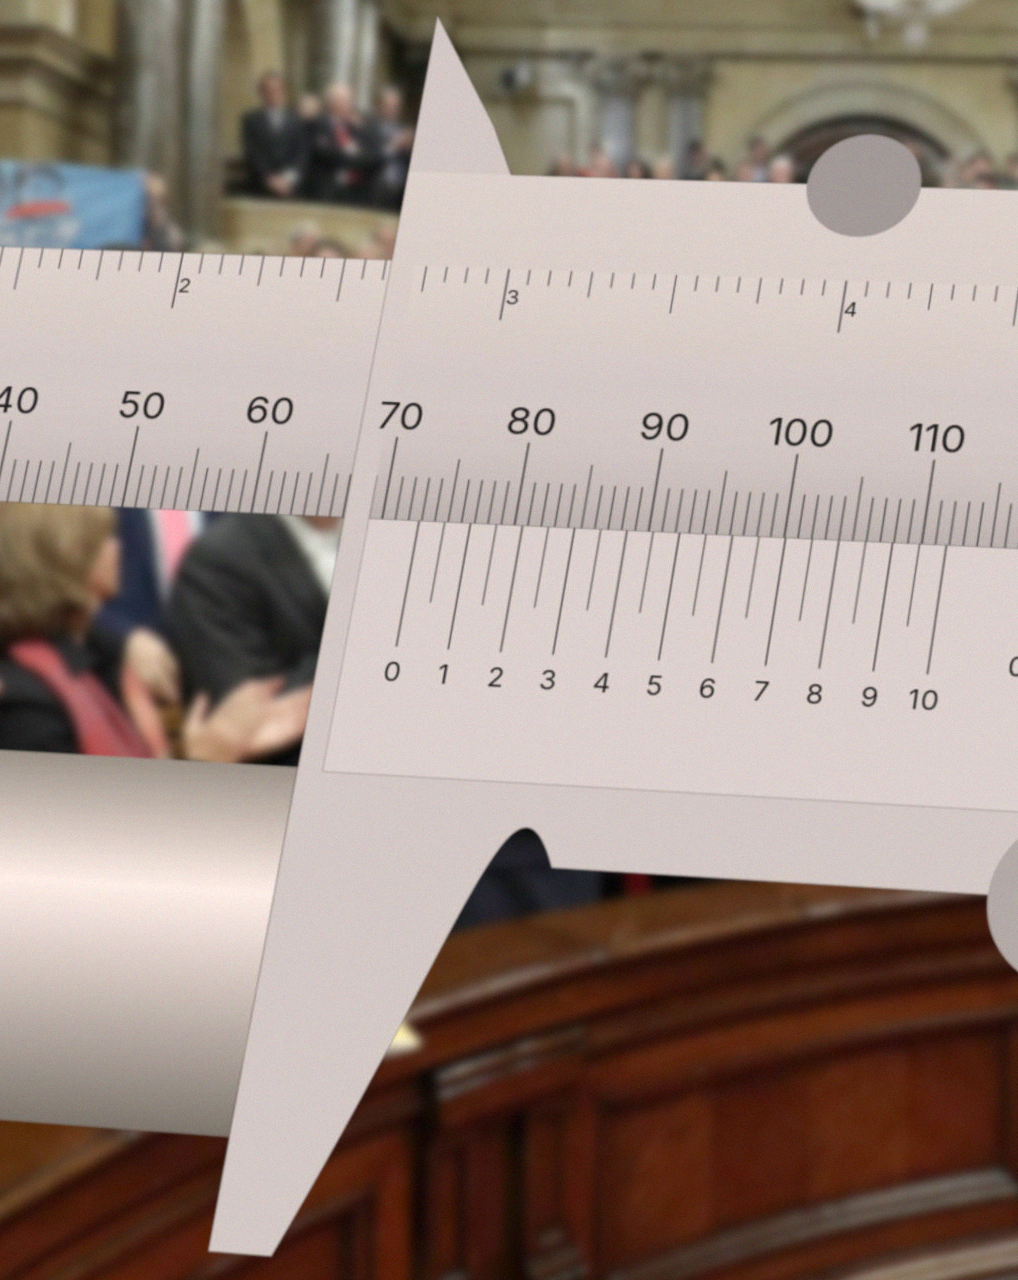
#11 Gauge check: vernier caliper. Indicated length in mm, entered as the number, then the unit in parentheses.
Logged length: 72.8 (mm)
